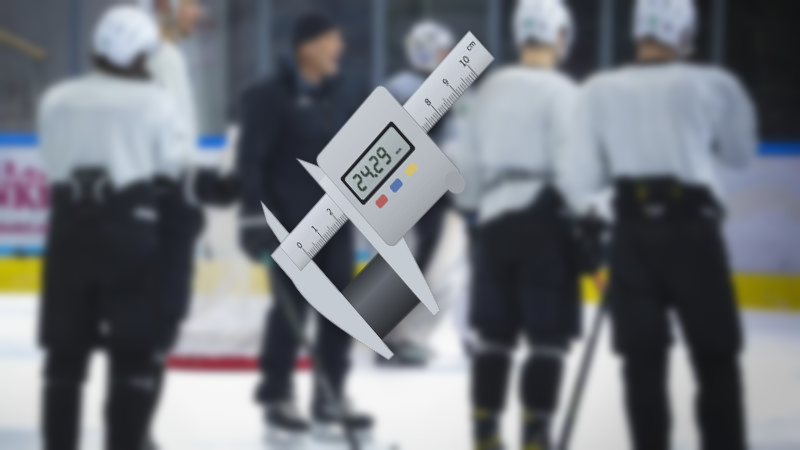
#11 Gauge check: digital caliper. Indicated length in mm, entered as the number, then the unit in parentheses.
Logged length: 24.29 (mm)
